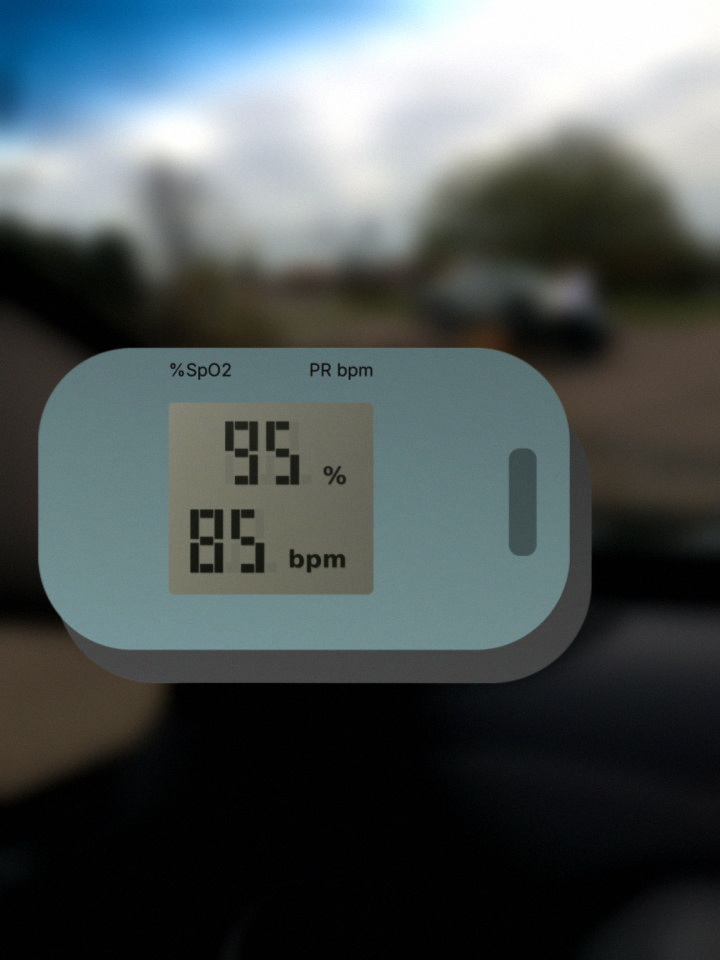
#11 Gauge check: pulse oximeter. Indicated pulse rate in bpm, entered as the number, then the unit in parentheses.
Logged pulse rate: 85 (bpm)
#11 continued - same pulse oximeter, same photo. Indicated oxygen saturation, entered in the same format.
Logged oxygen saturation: 95 (%)
